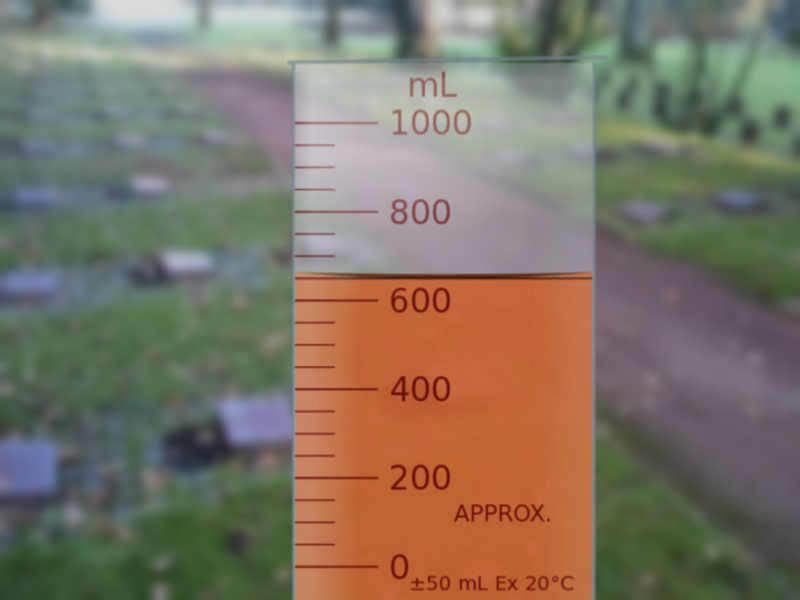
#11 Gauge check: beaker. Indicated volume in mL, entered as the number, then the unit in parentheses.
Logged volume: 650 (mL)
